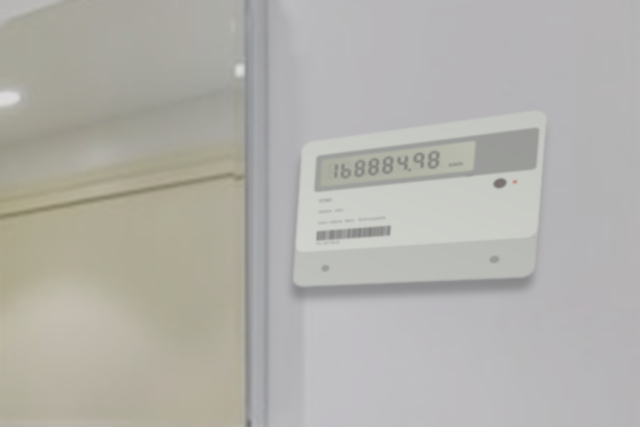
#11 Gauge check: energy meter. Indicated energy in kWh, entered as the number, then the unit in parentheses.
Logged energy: 168884.98 (kWh)
